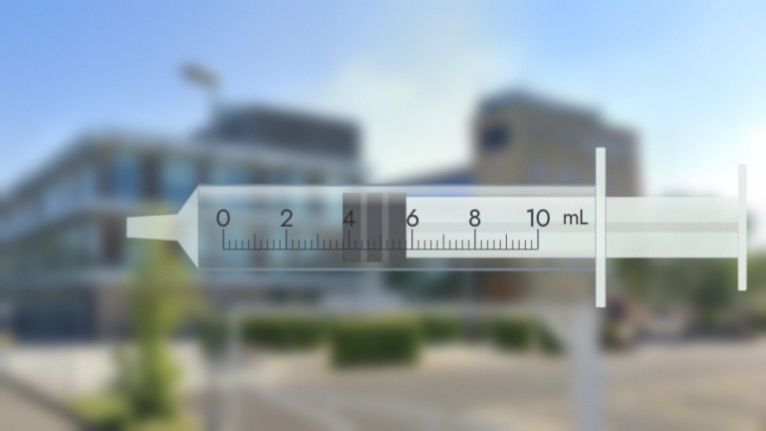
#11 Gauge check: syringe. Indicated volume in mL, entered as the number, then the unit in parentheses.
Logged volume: 3.8 (mL)
